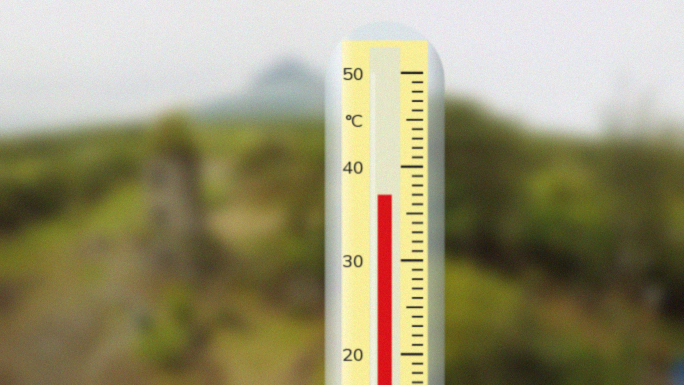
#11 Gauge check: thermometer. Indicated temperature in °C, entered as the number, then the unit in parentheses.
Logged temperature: 37 (°C)
